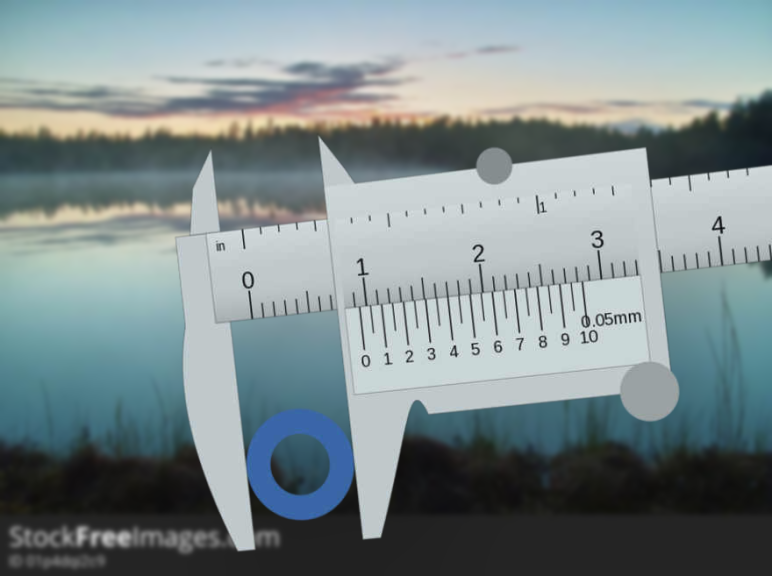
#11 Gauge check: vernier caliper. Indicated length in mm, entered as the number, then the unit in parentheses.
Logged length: 9.4 (mm)
